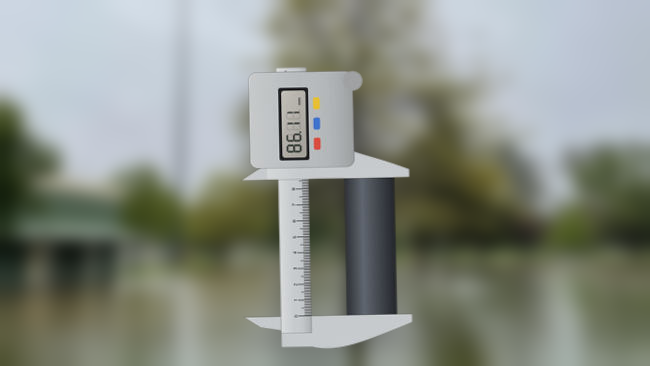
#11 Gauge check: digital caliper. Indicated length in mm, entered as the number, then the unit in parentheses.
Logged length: 86.11 (mm)
